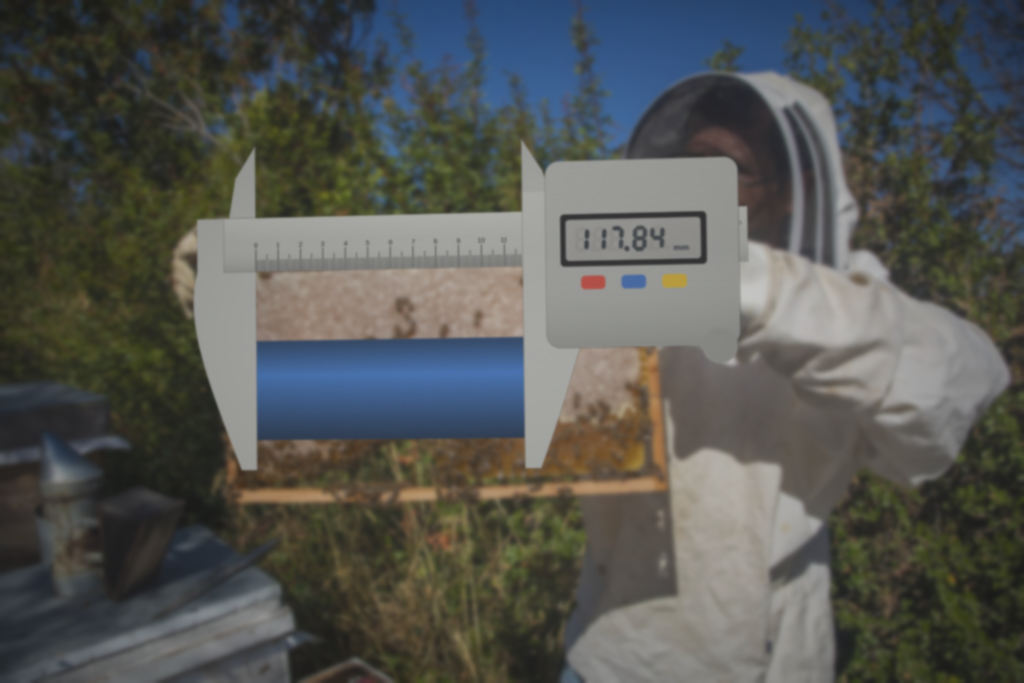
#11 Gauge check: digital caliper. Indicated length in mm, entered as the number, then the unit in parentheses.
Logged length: 117.84 (mm)
